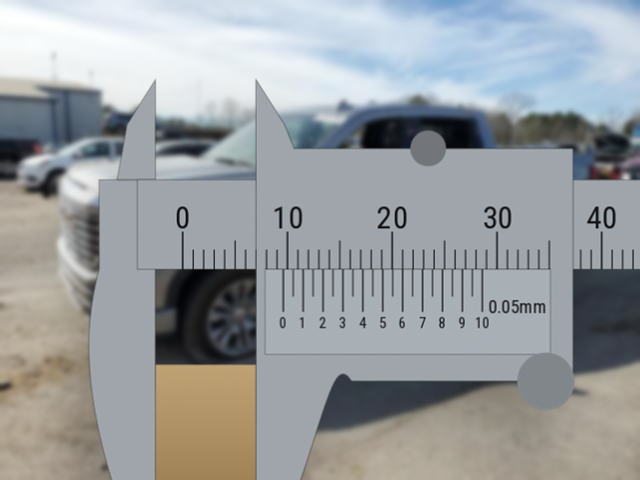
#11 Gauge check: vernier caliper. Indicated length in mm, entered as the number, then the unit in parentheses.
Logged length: 9.6 (mm)
